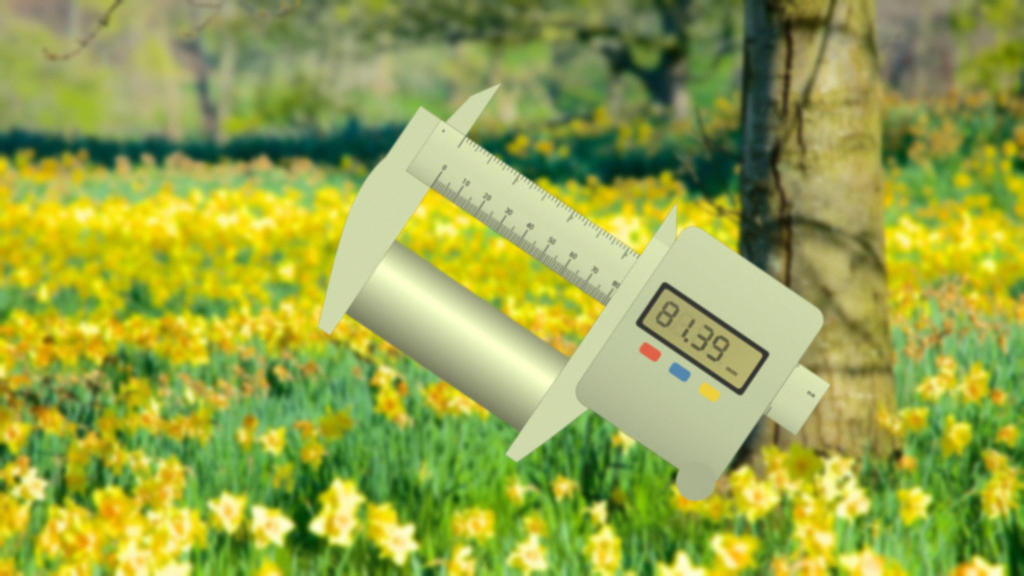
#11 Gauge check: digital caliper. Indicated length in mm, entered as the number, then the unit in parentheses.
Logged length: 81.39 (mm)
